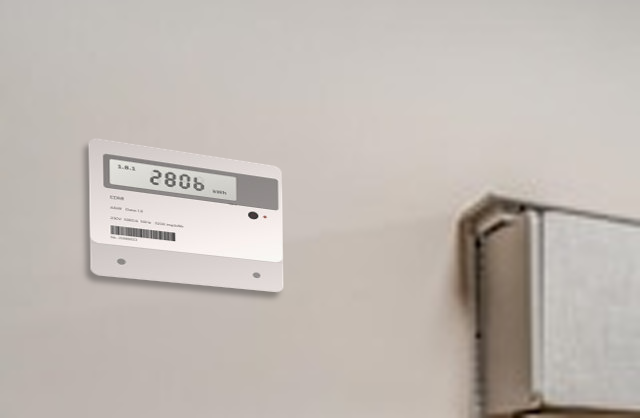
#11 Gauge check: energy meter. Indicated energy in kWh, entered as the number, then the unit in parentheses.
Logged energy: 2806 (kWh)
